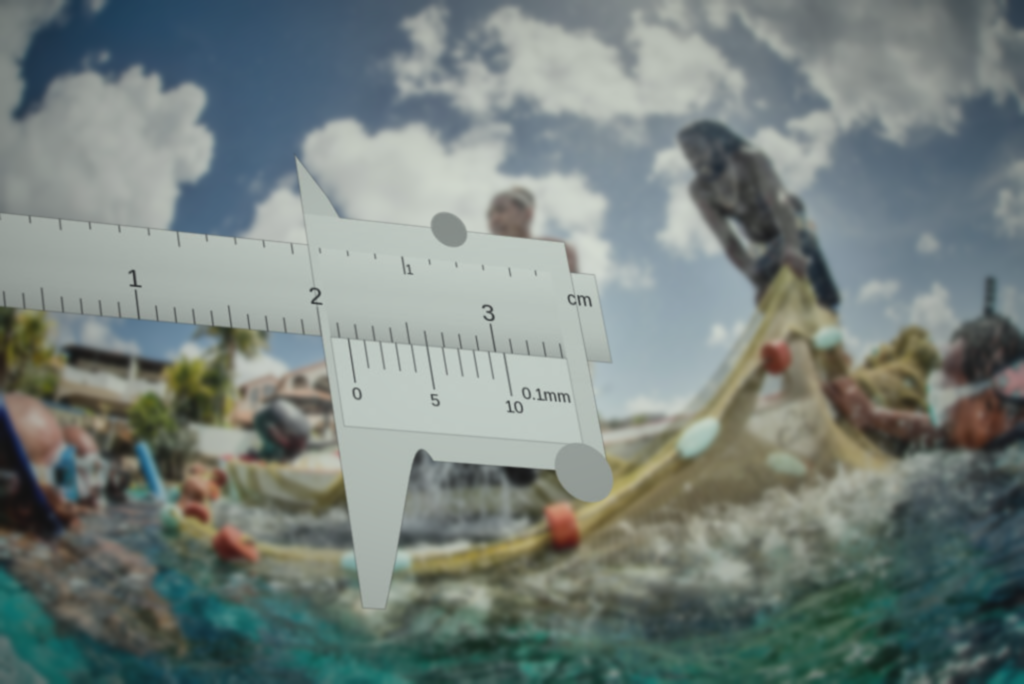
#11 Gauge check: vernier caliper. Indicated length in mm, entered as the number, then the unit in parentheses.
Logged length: 21.5 (mm)
